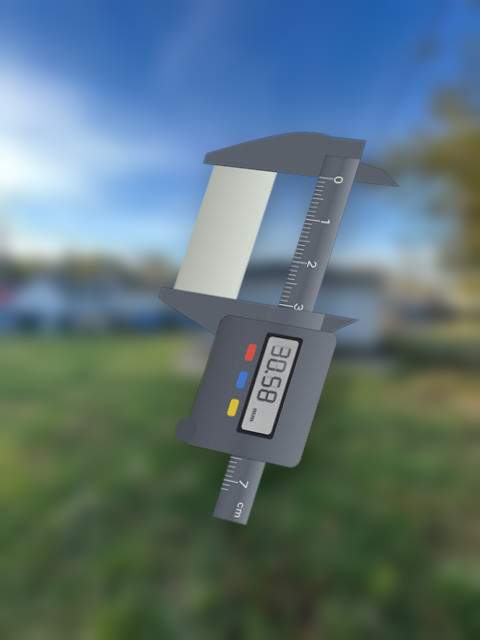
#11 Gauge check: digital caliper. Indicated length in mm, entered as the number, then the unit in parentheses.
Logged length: 30.58 (mm)
